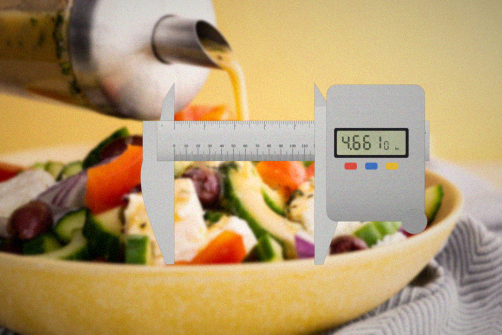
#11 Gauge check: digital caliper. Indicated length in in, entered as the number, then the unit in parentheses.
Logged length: 4.6610 (in)
